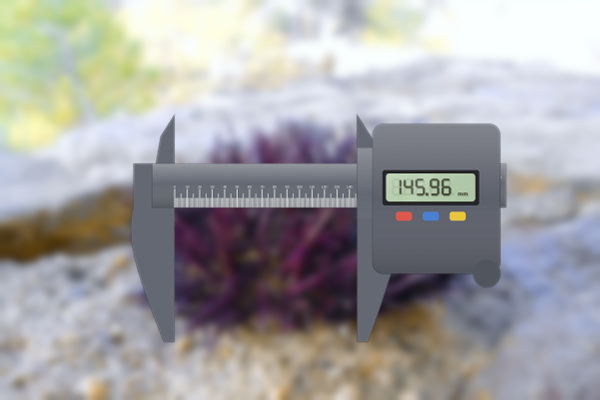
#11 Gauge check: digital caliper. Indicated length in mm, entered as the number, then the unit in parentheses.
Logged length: 145.96 (mm)
